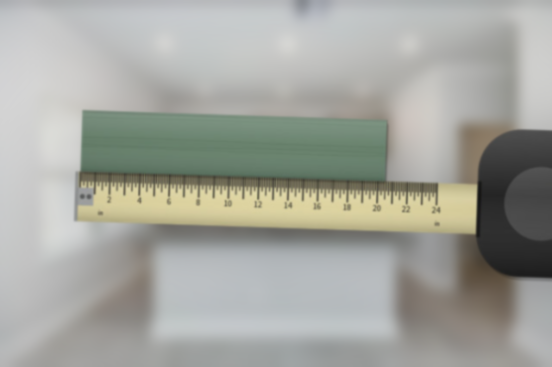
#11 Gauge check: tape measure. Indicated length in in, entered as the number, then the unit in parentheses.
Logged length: 20.5 (in)
